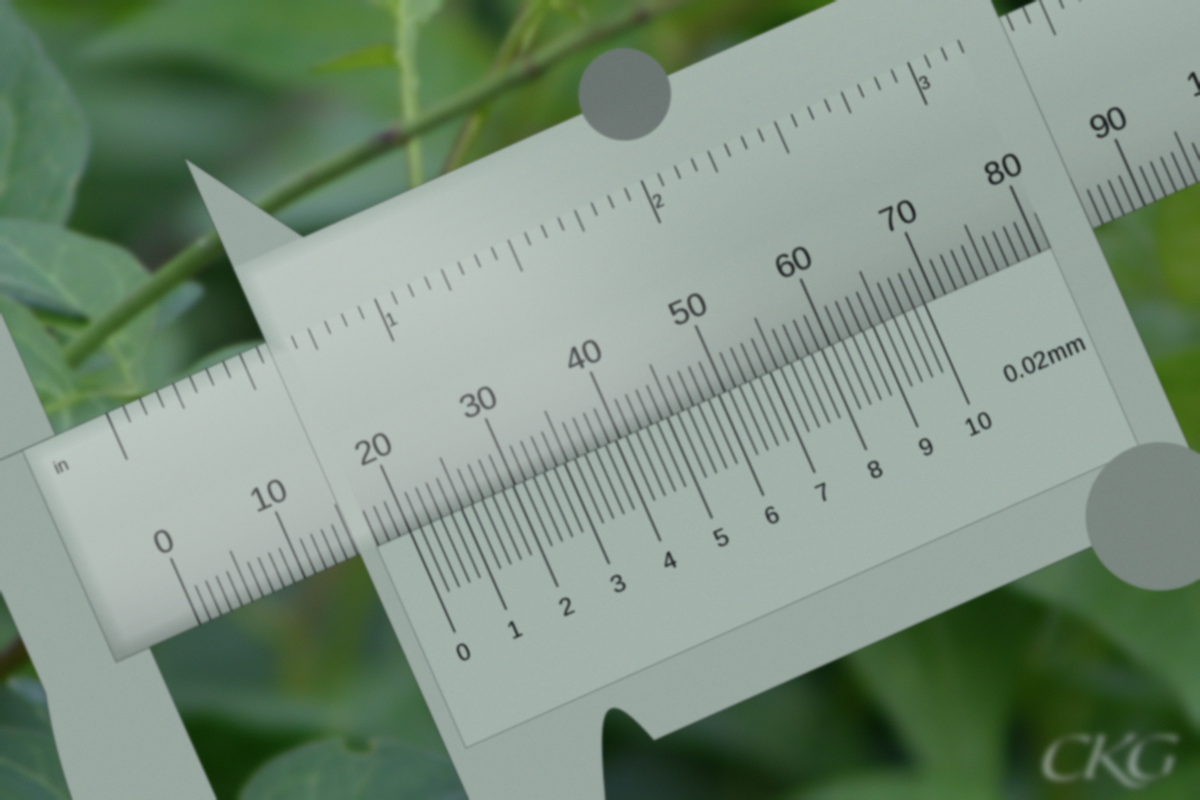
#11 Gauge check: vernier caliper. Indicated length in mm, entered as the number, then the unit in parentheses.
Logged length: 20.0 (mm)
